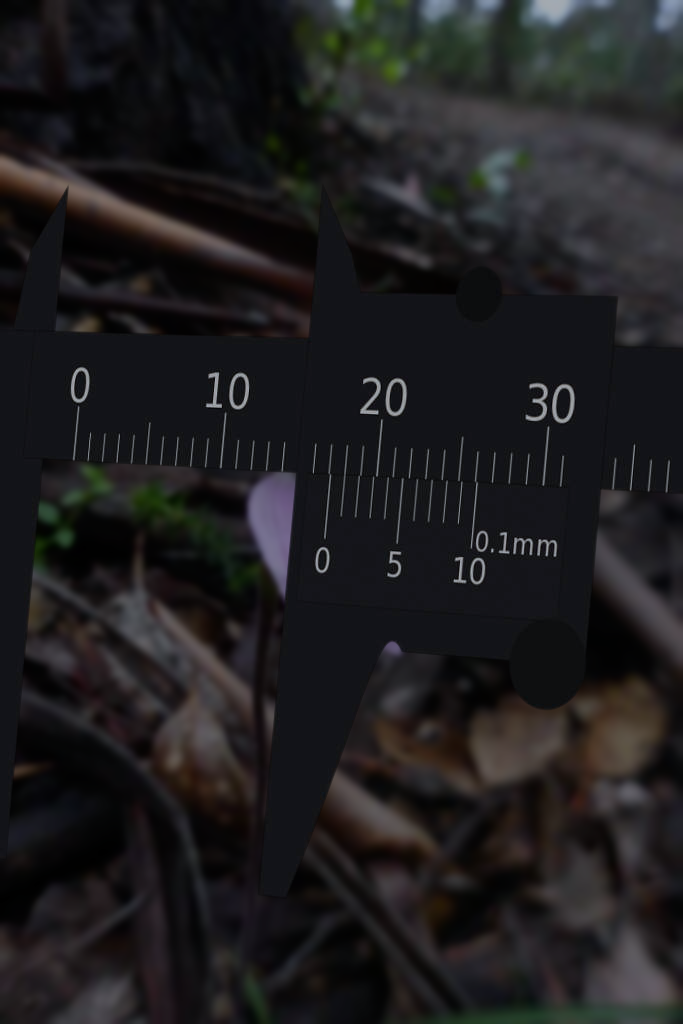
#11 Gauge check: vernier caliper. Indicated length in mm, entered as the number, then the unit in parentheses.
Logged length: 17.1 (mm)
